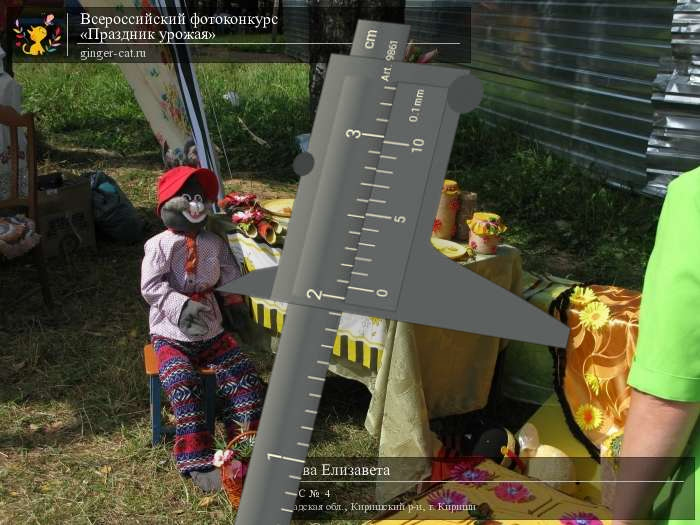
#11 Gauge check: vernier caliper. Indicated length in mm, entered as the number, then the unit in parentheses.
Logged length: 20.7 (mm)
